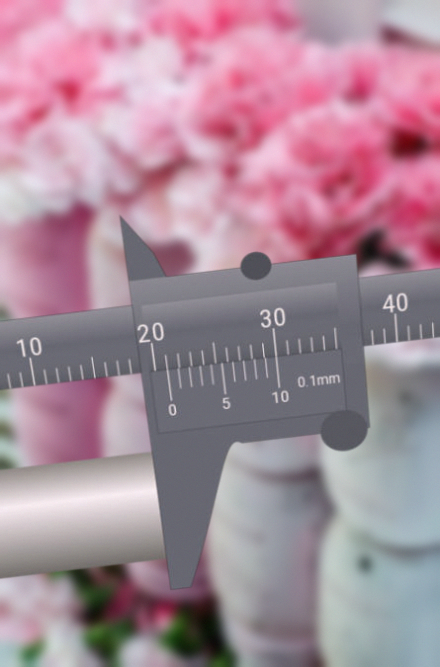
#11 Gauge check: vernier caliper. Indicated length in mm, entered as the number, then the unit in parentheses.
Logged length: 21.0 (mm)
